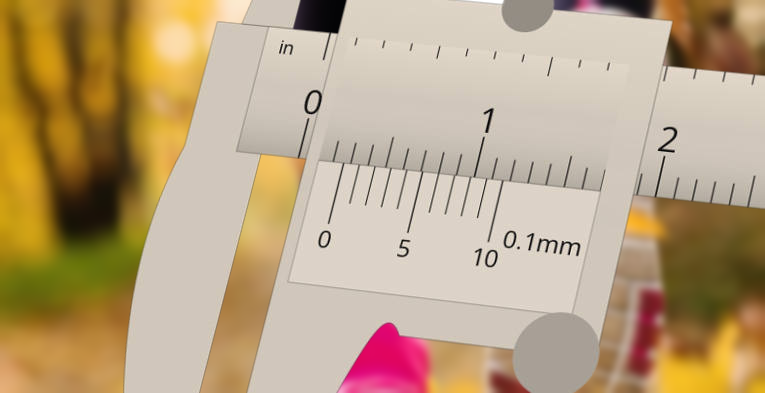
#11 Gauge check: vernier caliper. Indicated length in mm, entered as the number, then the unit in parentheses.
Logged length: 2.6 (mm)
